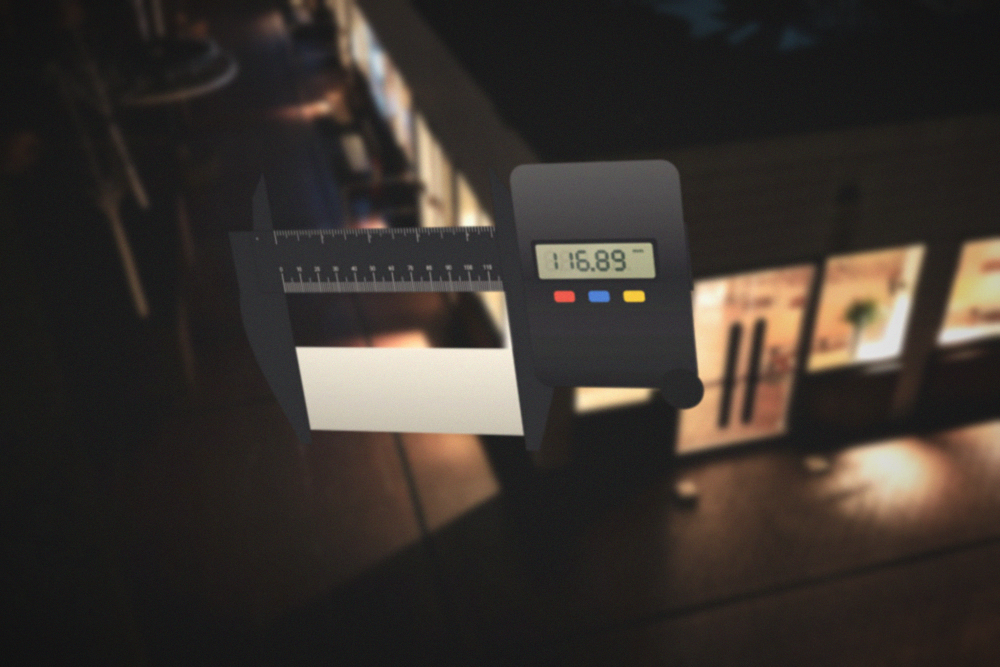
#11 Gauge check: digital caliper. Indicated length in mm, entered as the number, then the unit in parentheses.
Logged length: 116.89 (mm)
